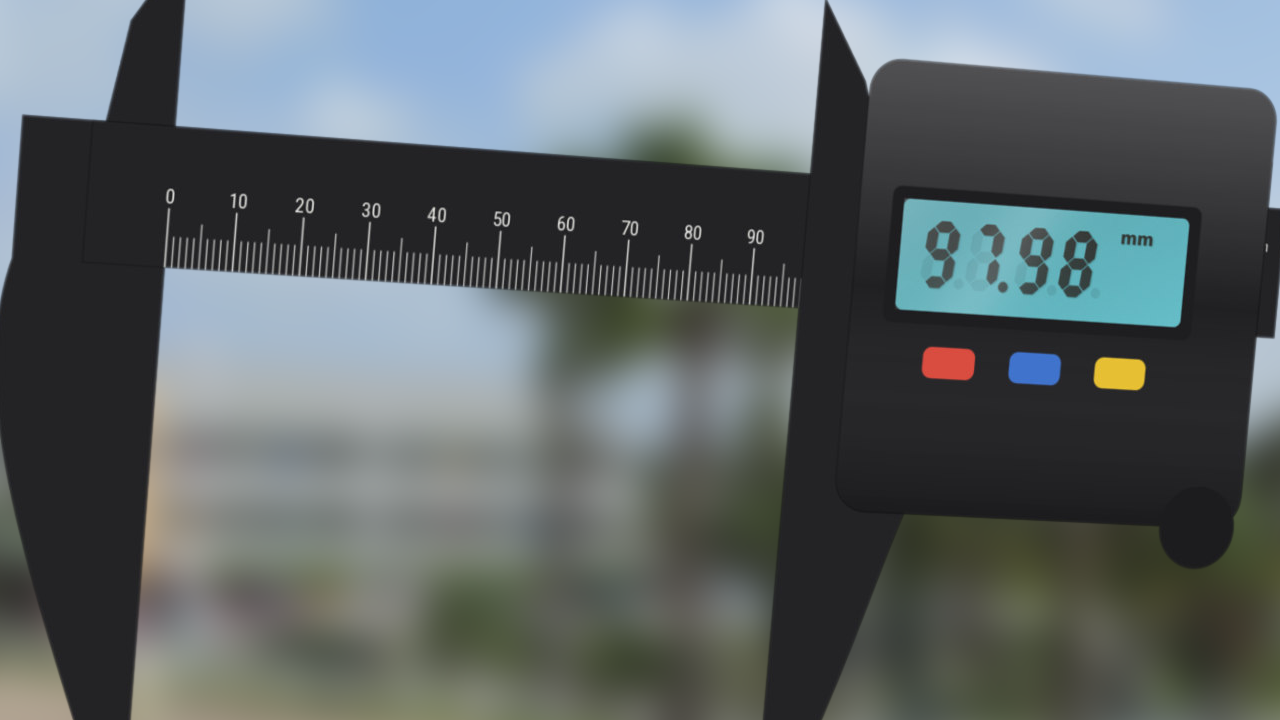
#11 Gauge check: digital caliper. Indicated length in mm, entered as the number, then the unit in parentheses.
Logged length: 97.98 (mm)
